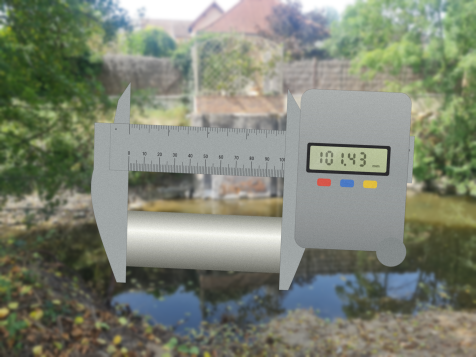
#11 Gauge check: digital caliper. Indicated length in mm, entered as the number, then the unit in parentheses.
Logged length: 101.43 (mm)
